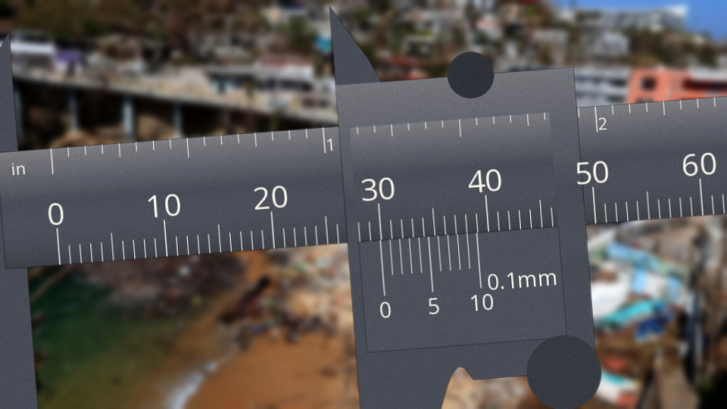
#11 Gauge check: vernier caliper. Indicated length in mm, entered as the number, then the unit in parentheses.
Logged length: 29.9 (mm)
